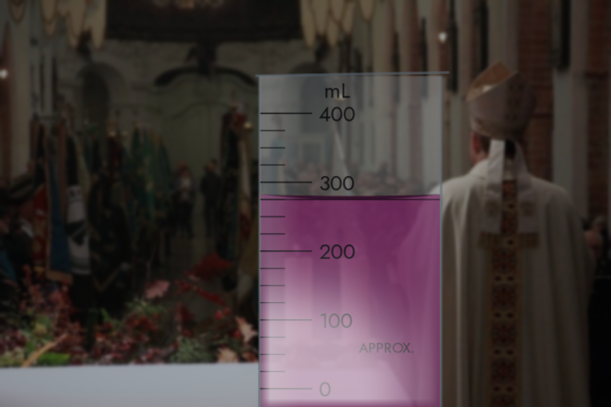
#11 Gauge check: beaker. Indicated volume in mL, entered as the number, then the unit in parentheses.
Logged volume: 275 (mL)
